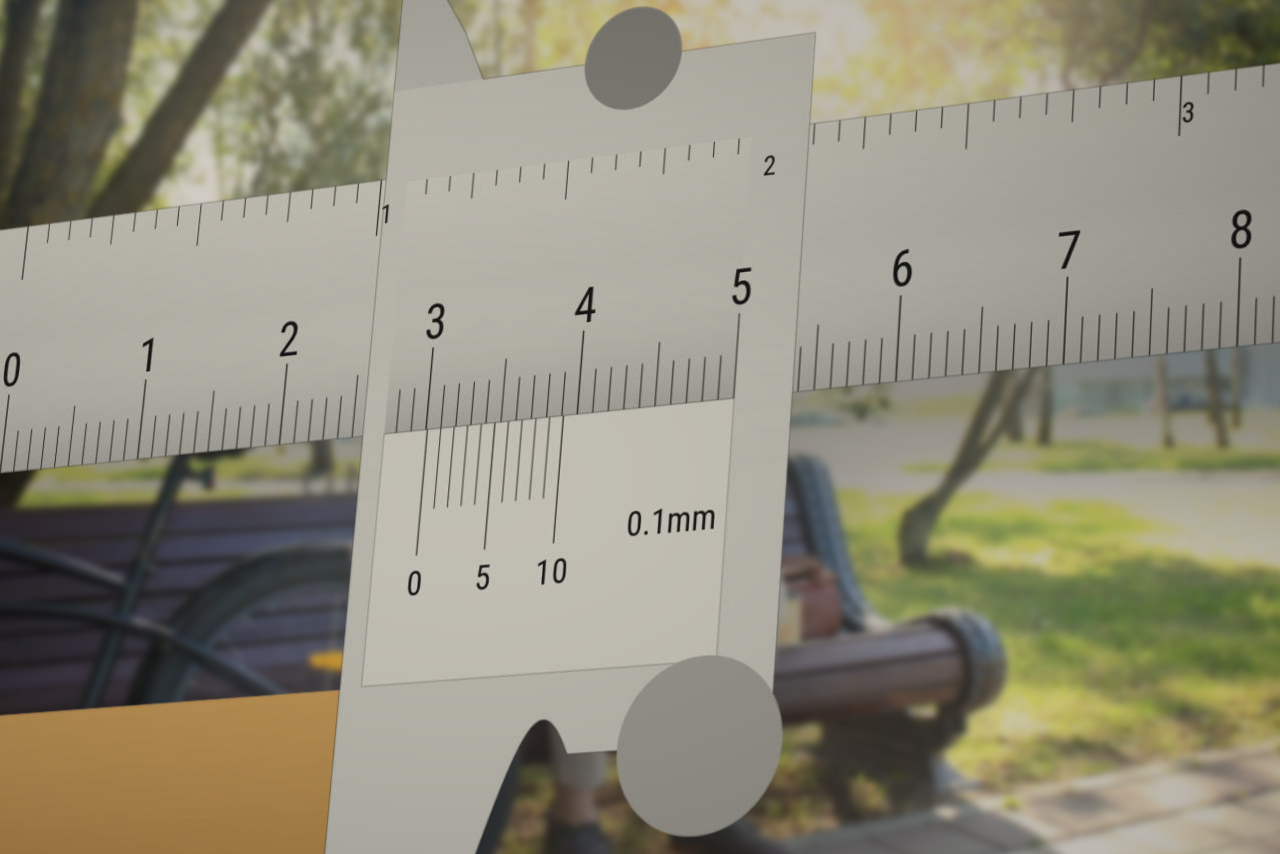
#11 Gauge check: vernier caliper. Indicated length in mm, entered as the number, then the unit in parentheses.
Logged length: 30.1 (mm)
